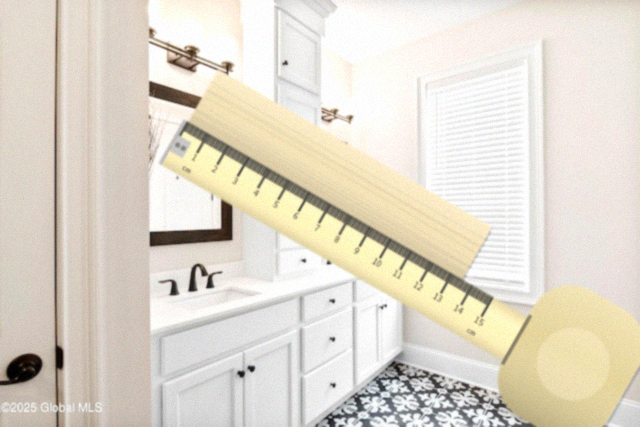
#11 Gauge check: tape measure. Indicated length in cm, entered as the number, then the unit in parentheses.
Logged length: 13.5 (cm)
